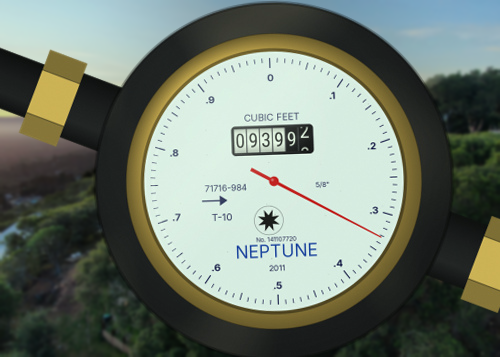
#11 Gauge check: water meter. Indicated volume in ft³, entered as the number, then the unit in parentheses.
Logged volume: 93992.33 (ft³)
